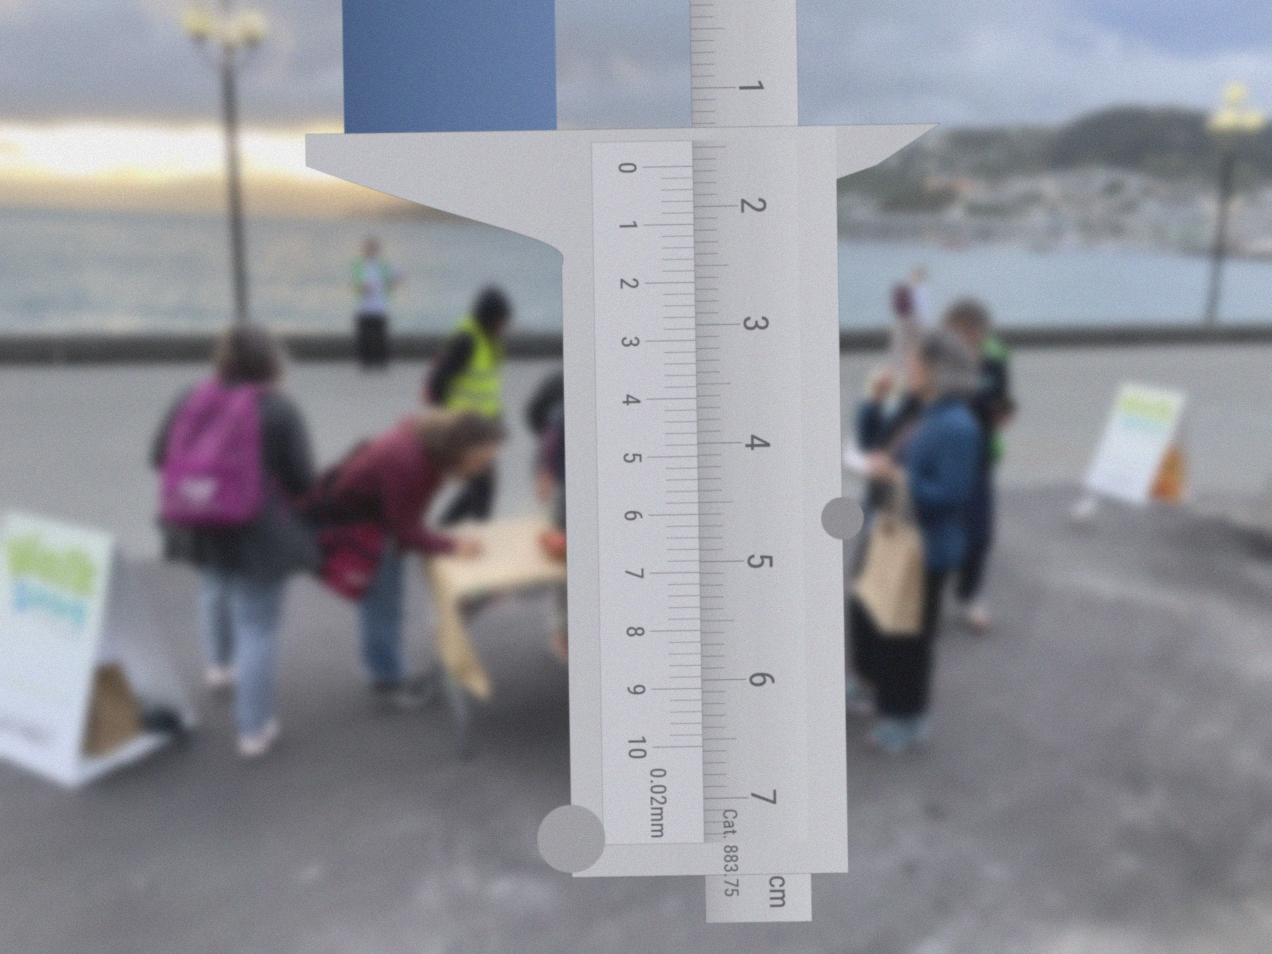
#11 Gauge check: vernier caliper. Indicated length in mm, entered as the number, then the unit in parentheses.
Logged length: 16.6 (mm)
